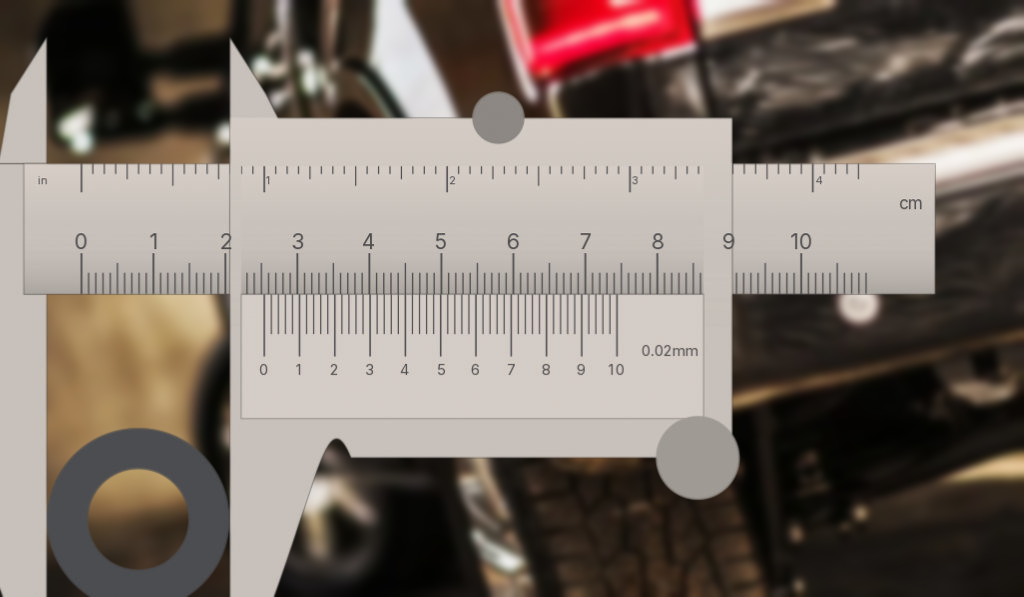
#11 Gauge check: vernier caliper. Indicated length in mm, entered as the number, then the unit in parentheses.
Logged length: 25.4 (mm)
